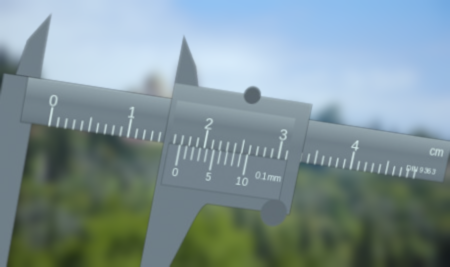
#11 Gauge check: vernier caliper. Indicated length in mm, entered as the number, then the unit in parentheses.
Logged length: 16.8 (mm)
